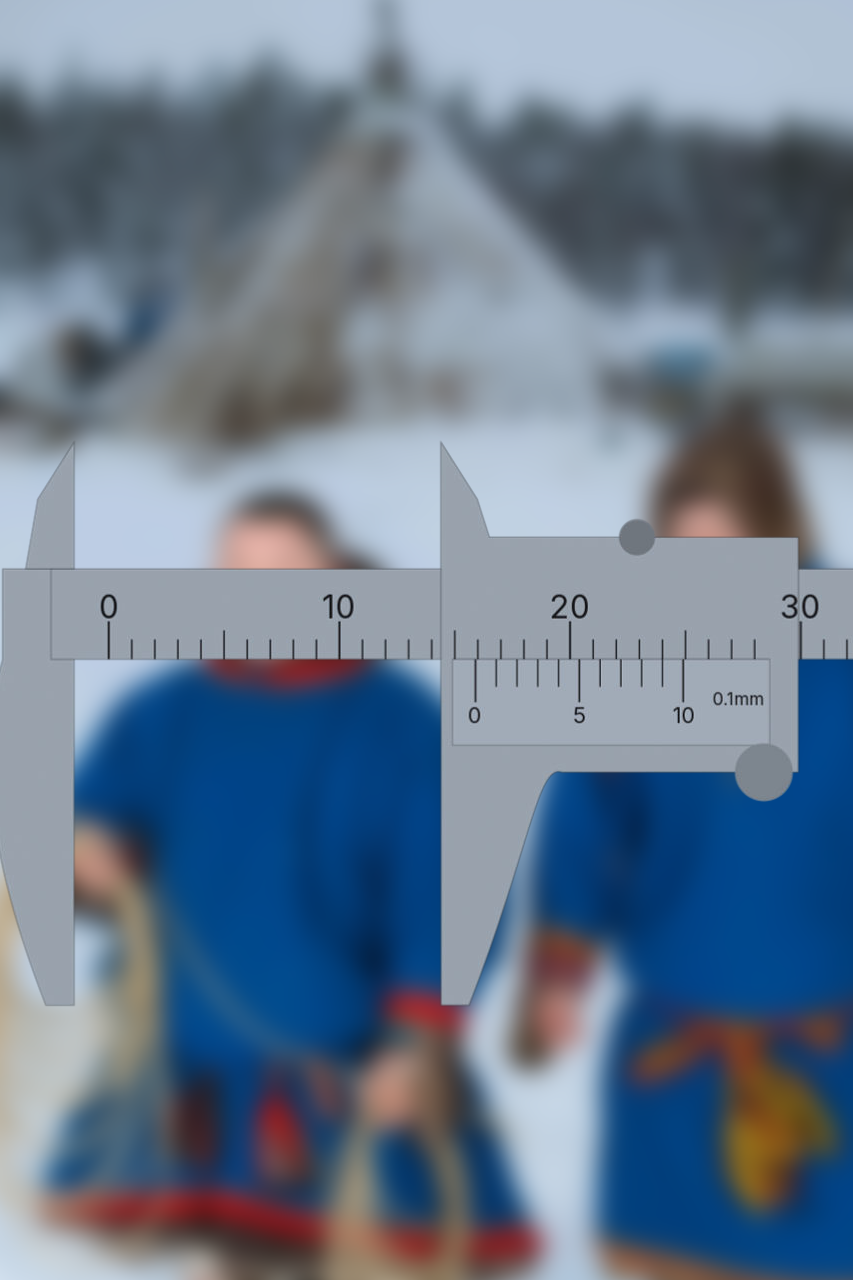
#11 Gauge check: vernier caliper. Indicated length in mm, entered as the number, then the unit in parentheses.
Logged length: 15.9 (mm)
